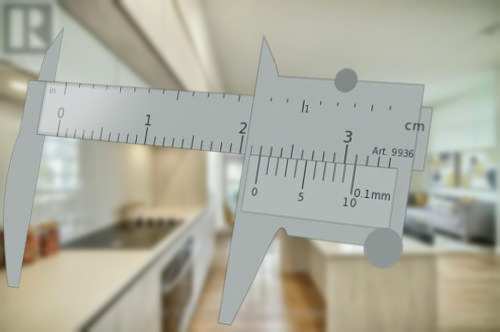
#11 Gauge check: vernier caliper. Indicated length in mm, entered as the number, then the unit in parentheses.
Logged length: 22.0 (mm)
